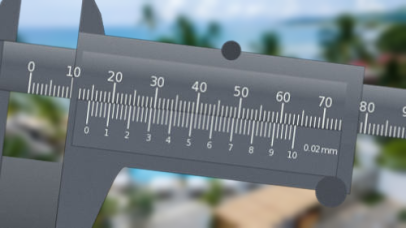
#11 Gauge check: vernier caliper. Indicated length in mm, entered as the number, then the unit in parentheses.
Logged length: 14.5 (mm)
